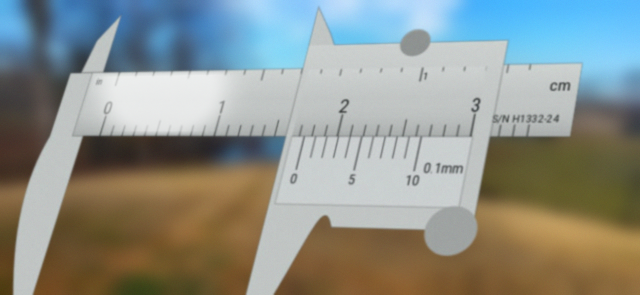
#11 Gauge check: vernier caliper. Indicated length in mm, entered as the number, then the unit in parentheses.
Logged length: 17.4 (mm)
